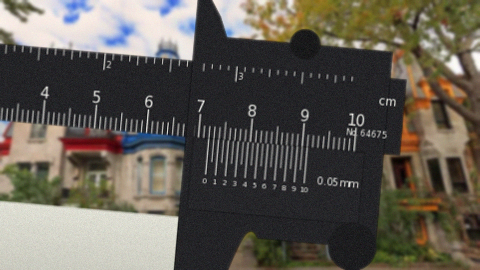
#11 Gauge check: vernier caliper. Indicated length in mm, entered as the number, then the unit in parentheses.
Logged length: 72.0 (mm)
